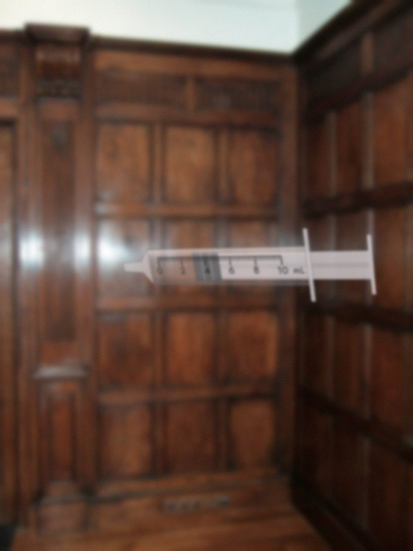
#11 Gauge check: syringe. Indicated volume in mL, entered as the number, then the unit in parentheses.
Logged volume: 3 (mL)
